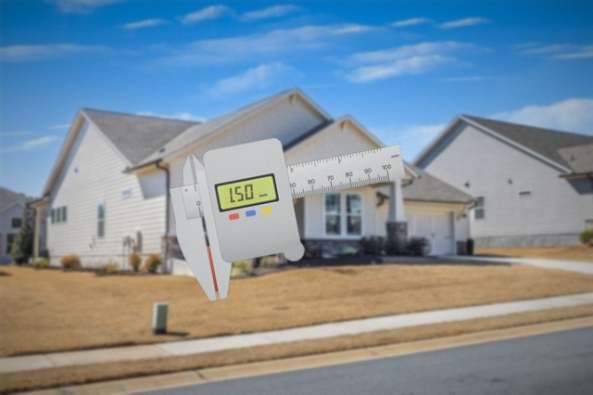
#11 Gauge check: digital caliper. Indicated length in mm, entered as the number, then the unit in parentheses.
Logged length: 1.50 (mm)
